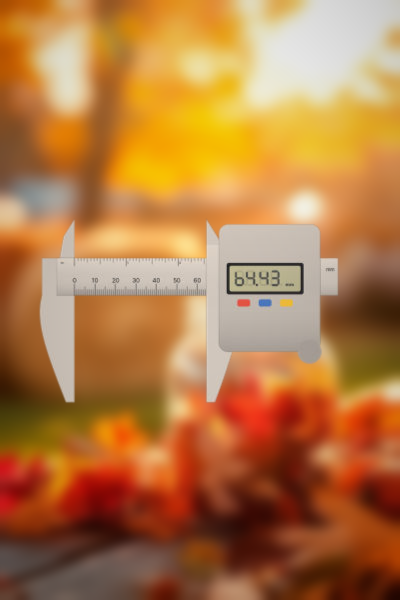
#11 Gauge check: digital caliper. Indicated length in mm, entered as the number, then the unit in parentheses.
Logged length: 64.43 (mm)
